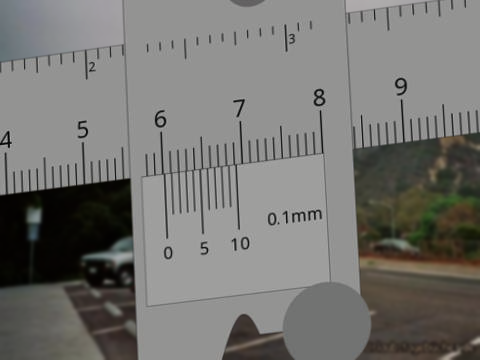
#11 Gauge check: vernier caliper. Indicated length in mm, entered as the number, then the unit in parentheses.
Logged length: 60.2 (mm)
